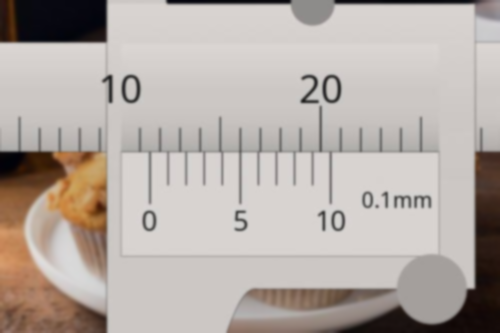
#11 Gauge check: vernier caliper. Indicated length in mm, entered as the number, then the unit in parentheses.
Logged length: 11.5 (mm)
